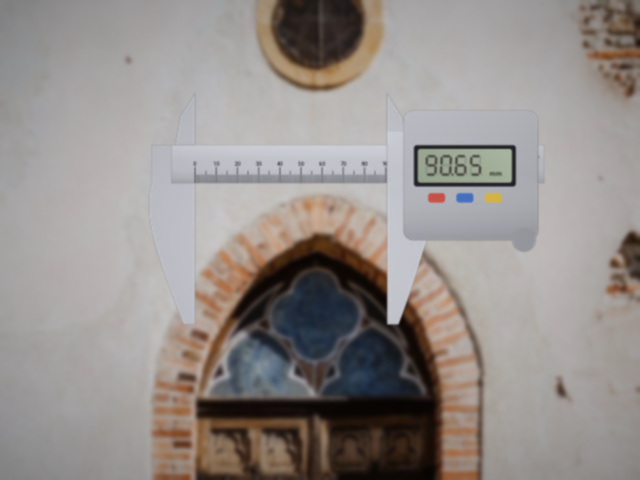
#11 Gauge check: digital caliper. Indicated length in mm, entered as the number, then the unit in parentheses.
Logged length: 90.65 (mm)
